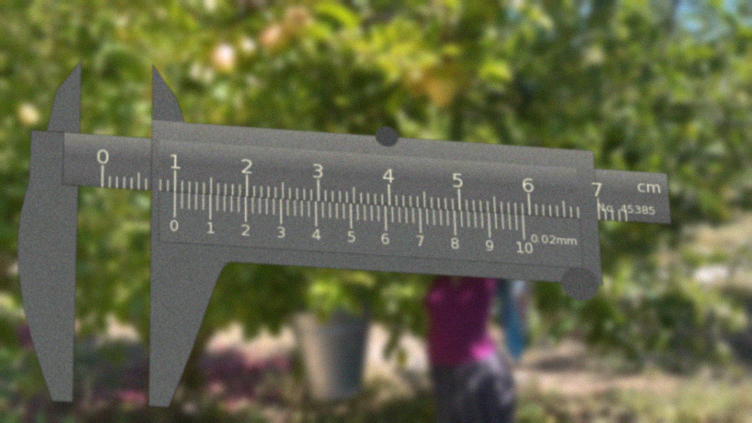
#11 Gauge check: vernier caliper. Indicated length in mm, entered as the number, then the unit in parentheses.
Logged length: 10.0 (mm)
